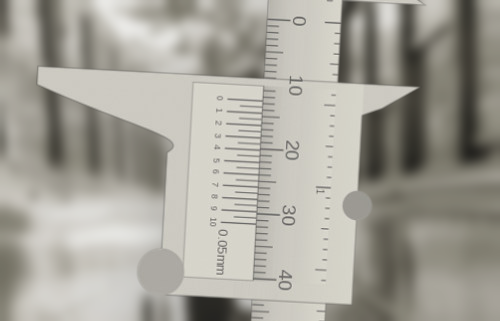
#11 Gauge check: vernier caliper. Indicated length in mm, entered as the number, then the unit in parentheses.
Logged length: 12.6 (mm)
